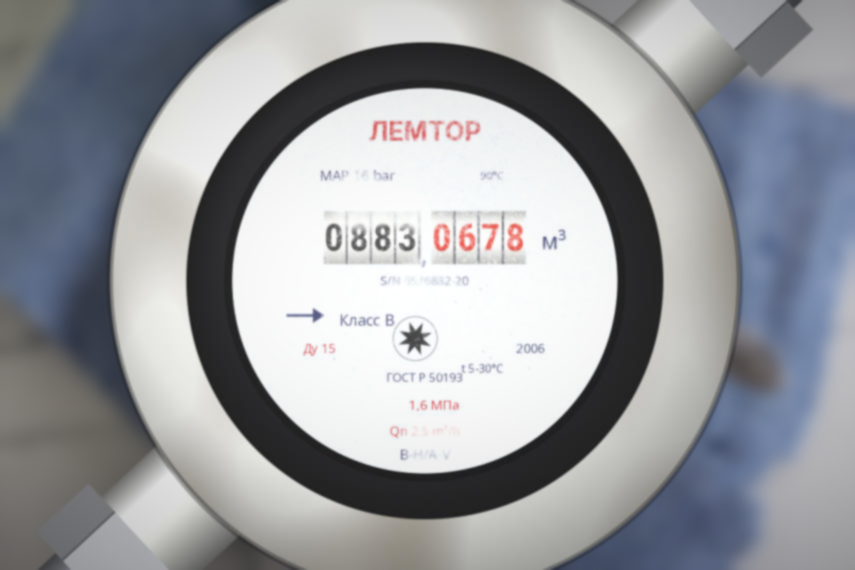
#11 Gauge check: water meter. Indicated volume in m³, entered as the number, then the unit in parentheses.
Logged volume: 883.0678 (m³)
